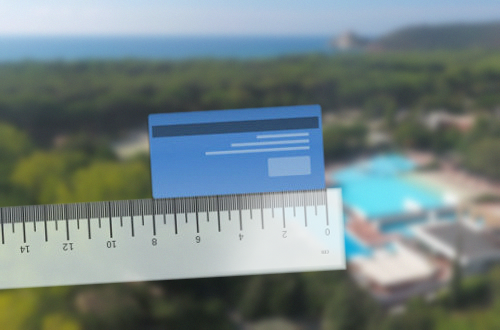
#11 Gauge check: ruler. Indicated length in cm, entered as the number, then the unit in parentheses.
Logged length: 8 (cm)
